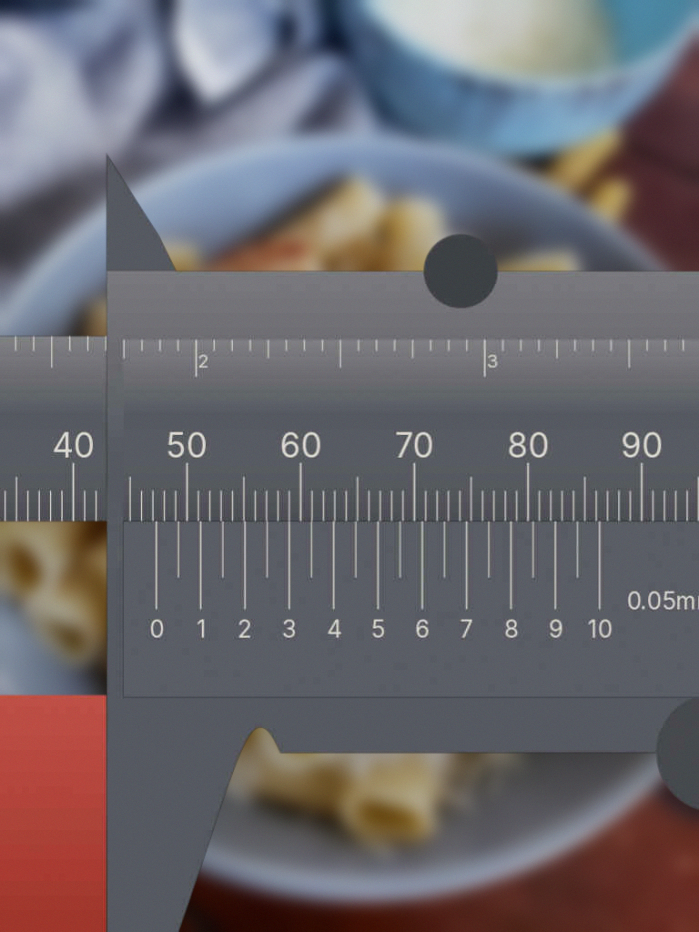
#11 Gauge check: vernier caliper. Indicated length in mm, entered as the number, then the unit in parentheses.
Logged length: 47.3 (mm)
